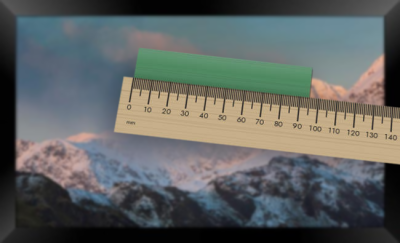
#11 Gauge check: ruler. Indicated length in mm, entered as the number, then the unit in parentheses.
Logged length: 95 (mm)
